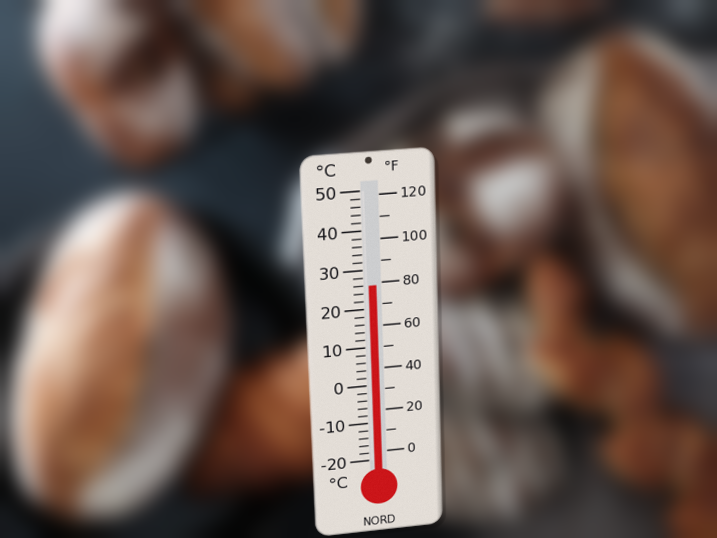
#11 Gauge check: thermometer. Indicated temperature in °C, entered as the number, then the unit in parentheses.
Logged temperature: 26 (°C)
